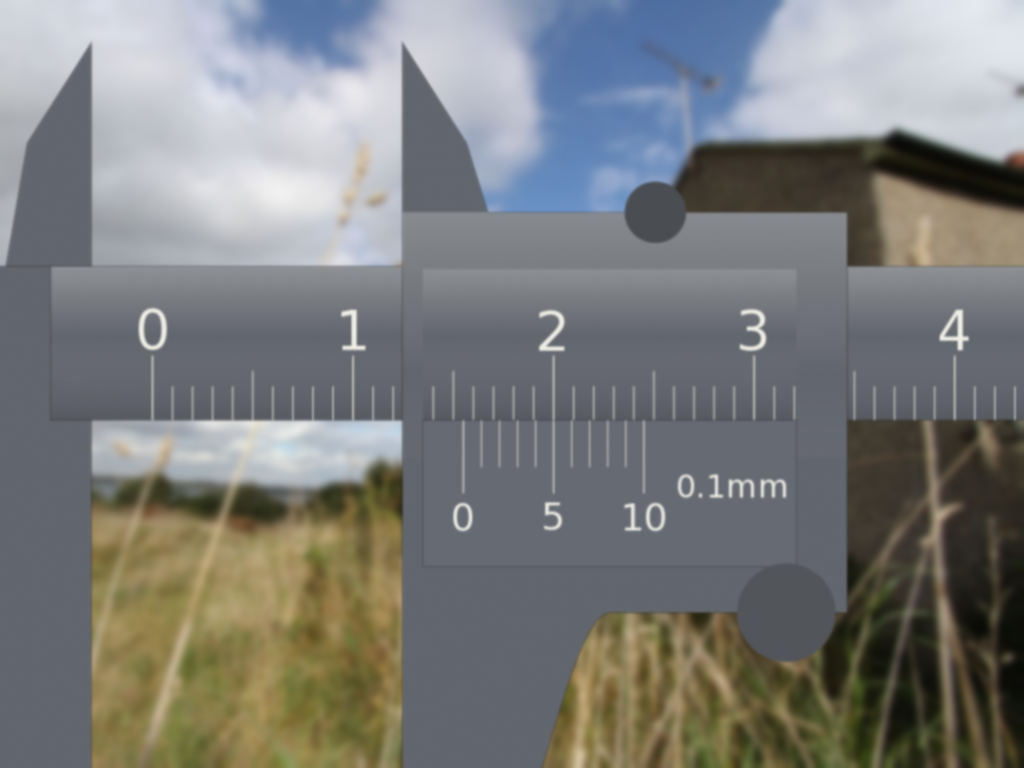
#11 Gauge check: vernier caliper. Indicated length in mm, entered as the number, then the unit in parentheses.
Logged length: 15.5 (mm)
